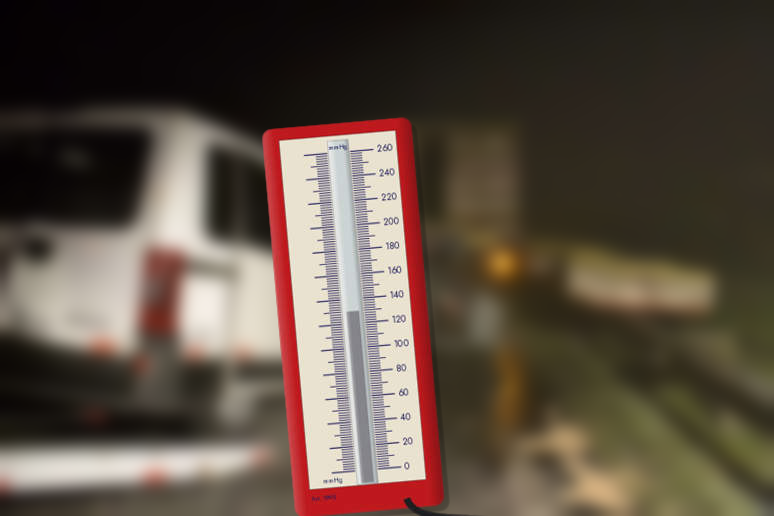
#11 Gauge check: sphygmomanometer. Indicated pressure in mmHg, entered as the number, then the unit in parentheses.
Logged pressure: 130 (mmHg)
